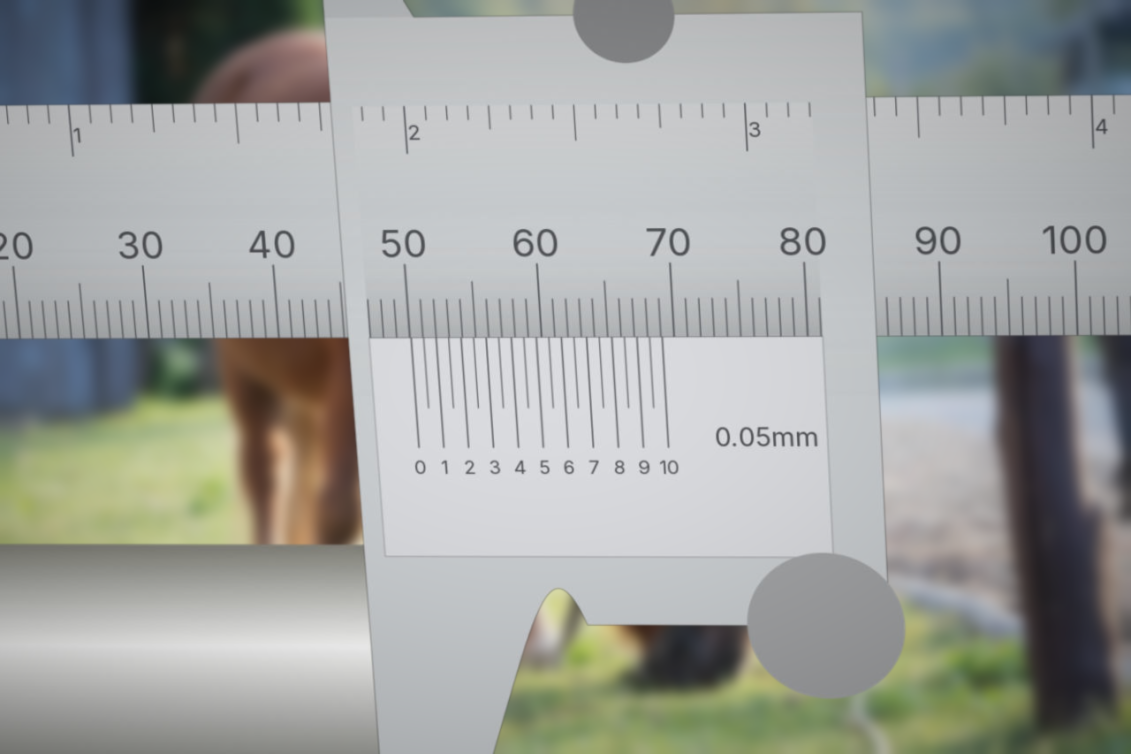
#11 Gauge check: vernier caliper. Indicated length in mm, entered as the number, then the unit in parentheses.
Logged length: 50.1 (mm)
